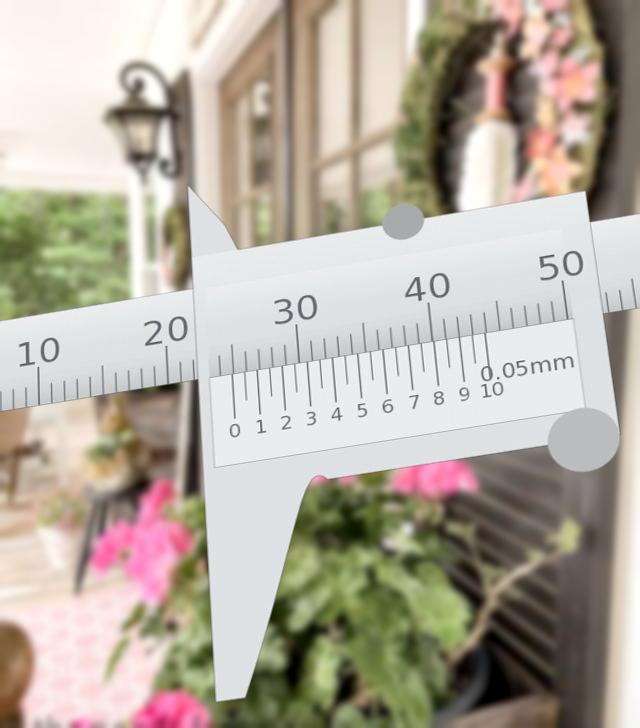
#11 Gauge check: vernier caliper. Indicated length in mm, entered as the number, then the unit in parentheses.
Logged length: 24.9 (mm)
